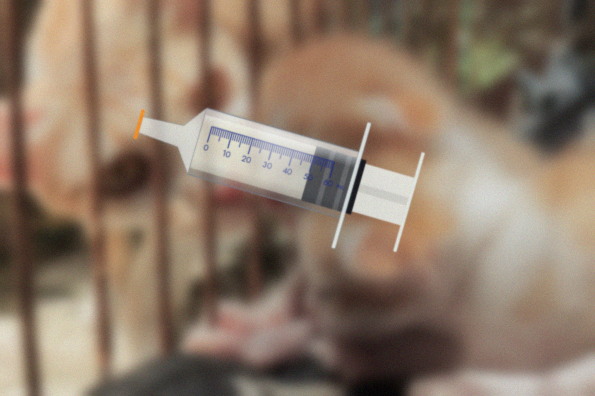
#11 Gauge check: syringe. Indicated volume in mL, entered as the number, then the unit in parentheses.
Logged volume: 50 (mL)
